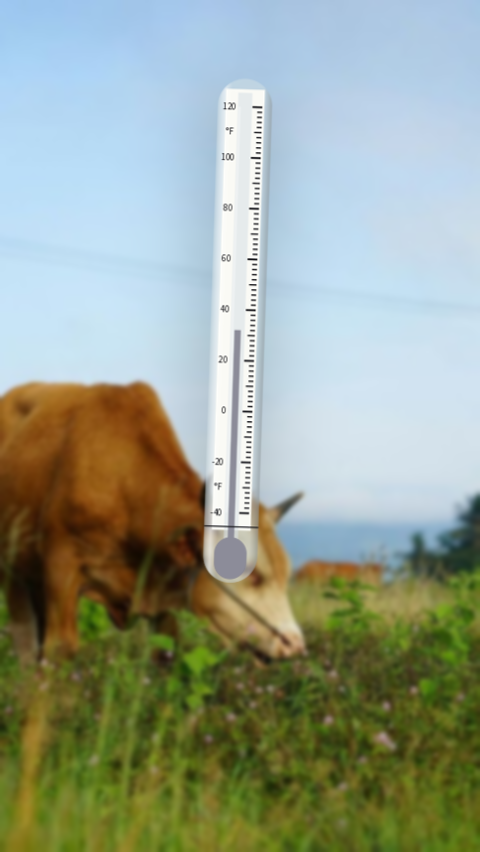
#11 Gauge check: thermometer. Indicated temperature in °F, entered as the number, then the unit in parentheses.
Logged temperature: 32 (°F)
